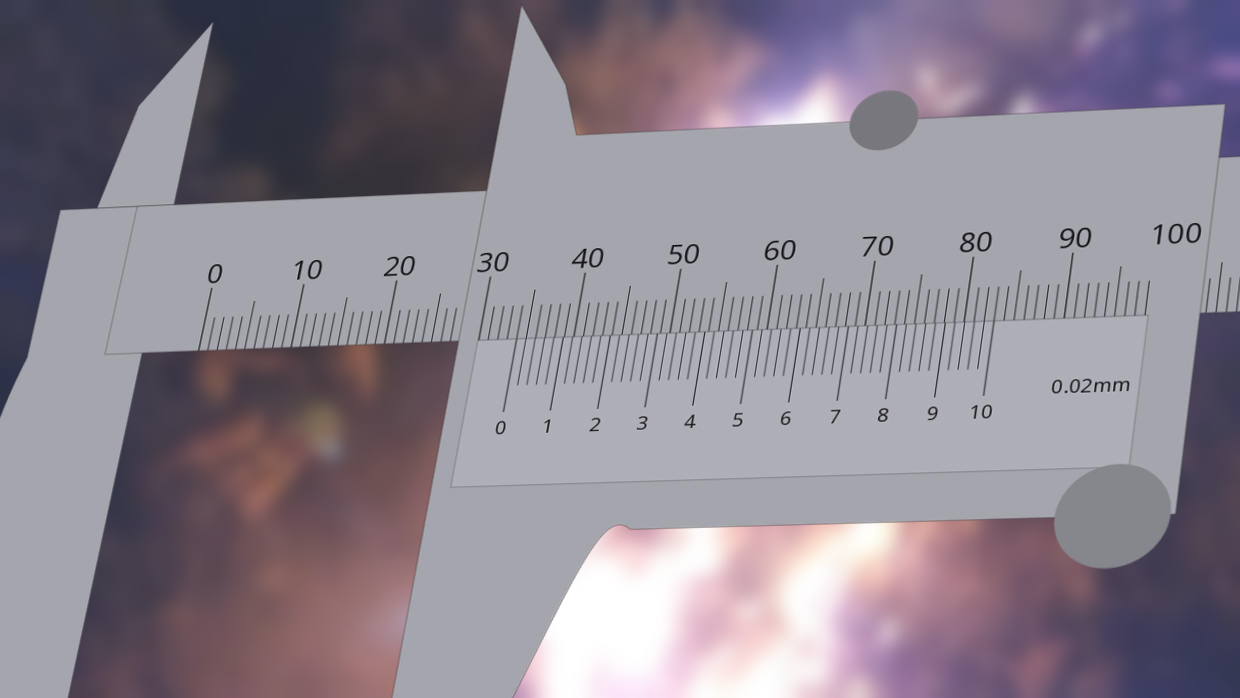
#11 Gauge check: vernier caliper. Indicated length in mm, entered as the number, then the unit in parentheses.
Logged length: 34.0 (mm)
